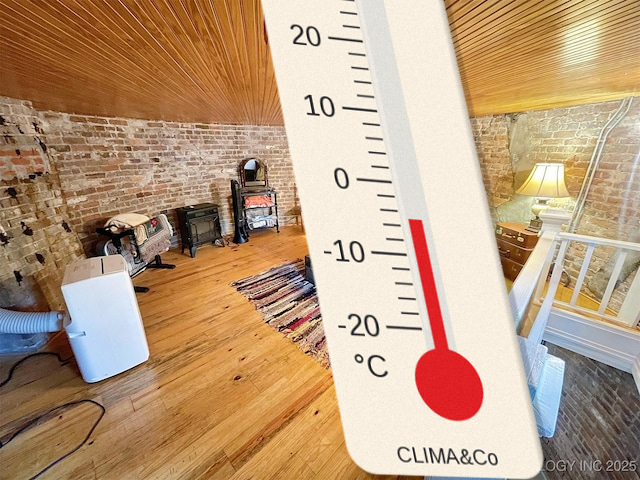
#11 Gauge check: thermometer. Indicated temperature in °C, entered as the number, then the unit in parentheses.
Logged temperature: -5 (°C)
